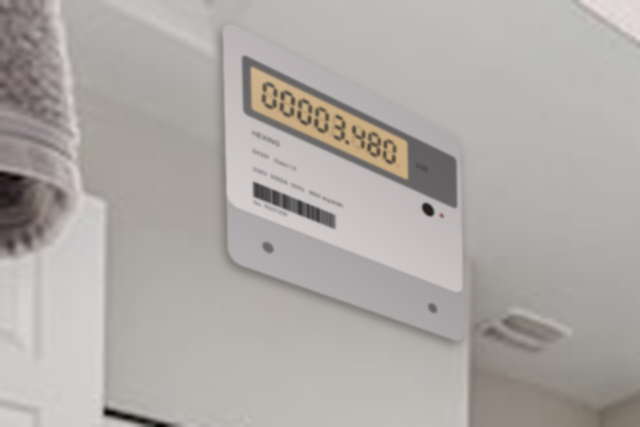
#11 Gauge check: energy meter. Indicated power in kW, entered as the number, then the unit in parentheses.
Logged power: 3.480 (kW)
